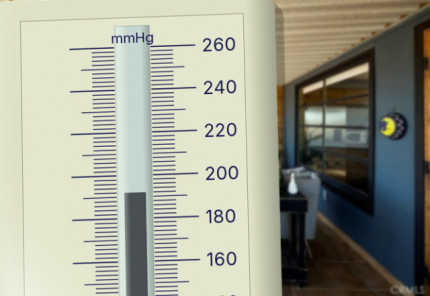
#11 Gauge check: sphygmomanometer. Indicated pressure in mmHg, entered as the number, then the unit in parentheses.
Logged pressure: 192 (mmHg)
